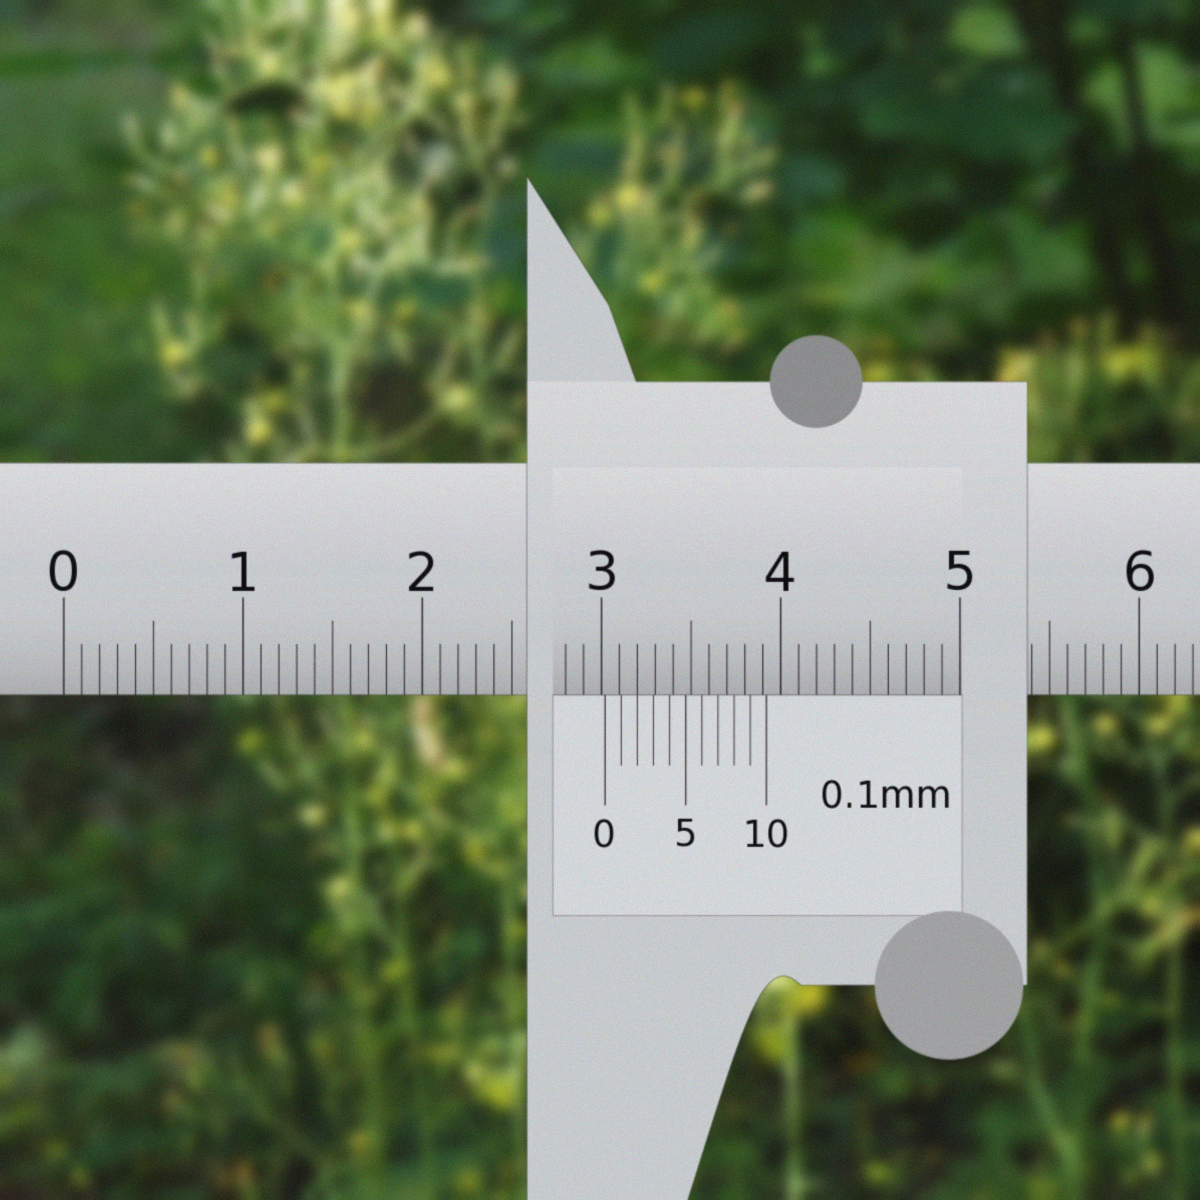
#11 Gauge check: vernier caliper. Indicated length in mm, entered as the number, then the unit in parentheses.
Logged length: 30.2 (mm)
